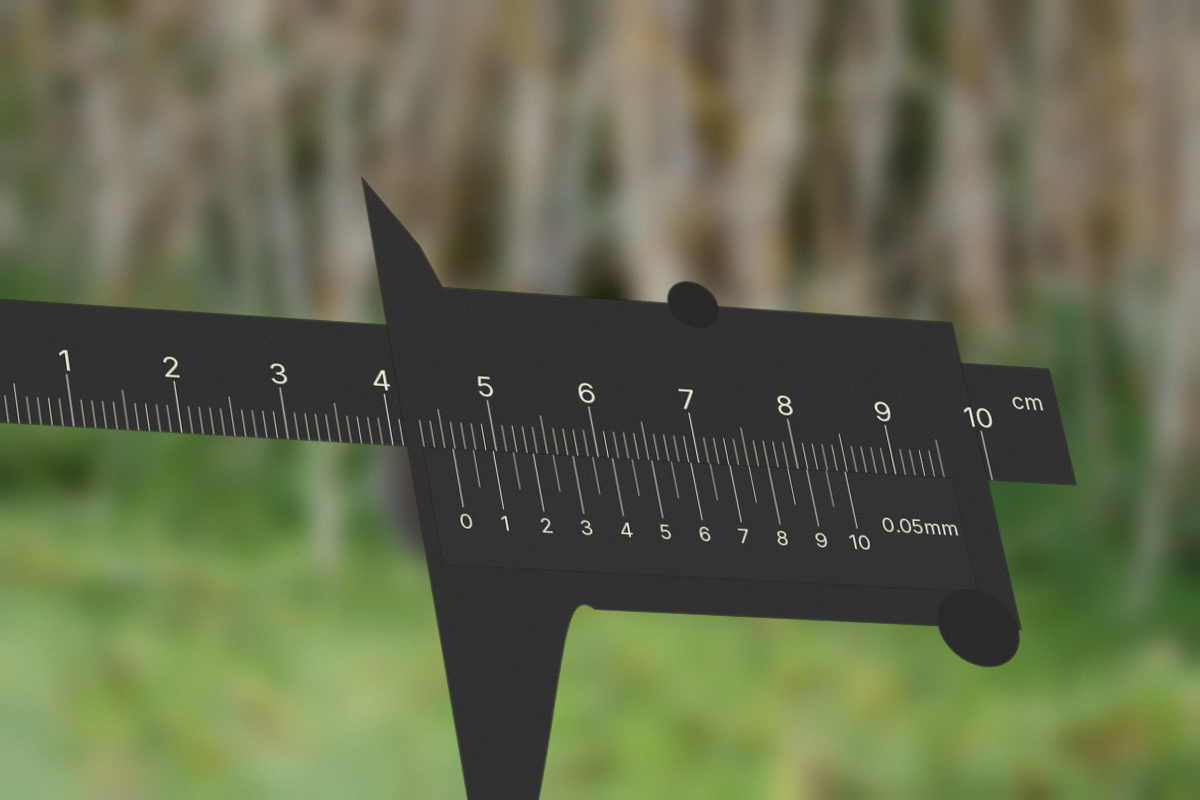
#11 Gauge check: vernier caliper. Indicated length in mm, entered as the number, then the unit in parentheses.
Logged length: 45.8 (mm)
